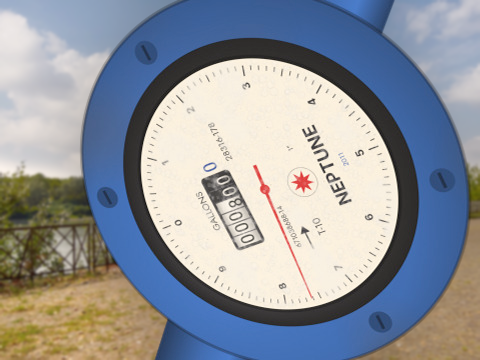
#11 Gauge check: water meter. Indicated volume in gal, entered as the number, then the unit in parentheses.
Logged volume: 7997.6 (gal)
